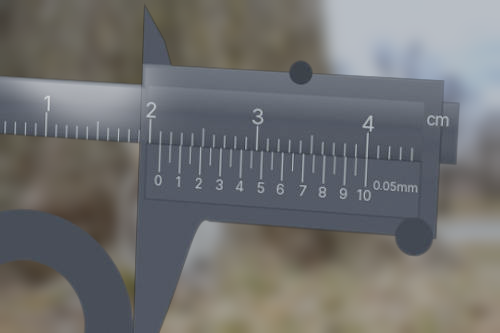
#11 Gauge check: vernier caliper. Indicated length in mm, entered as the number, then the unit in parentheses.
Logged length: 21.0 (mm)
